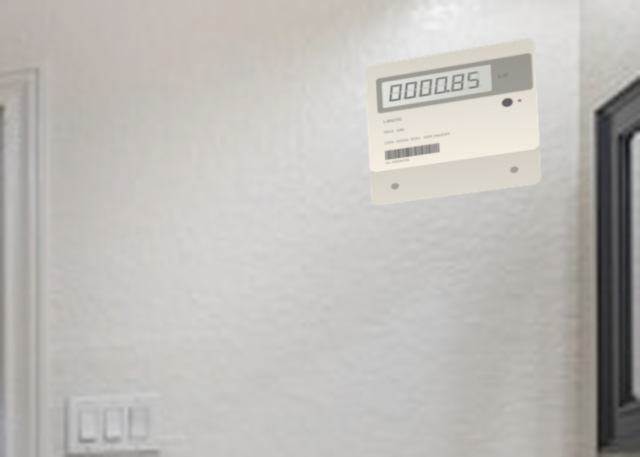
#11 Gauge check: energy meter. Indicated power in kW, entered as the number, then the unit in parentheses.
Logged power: 0.85 (kW)
